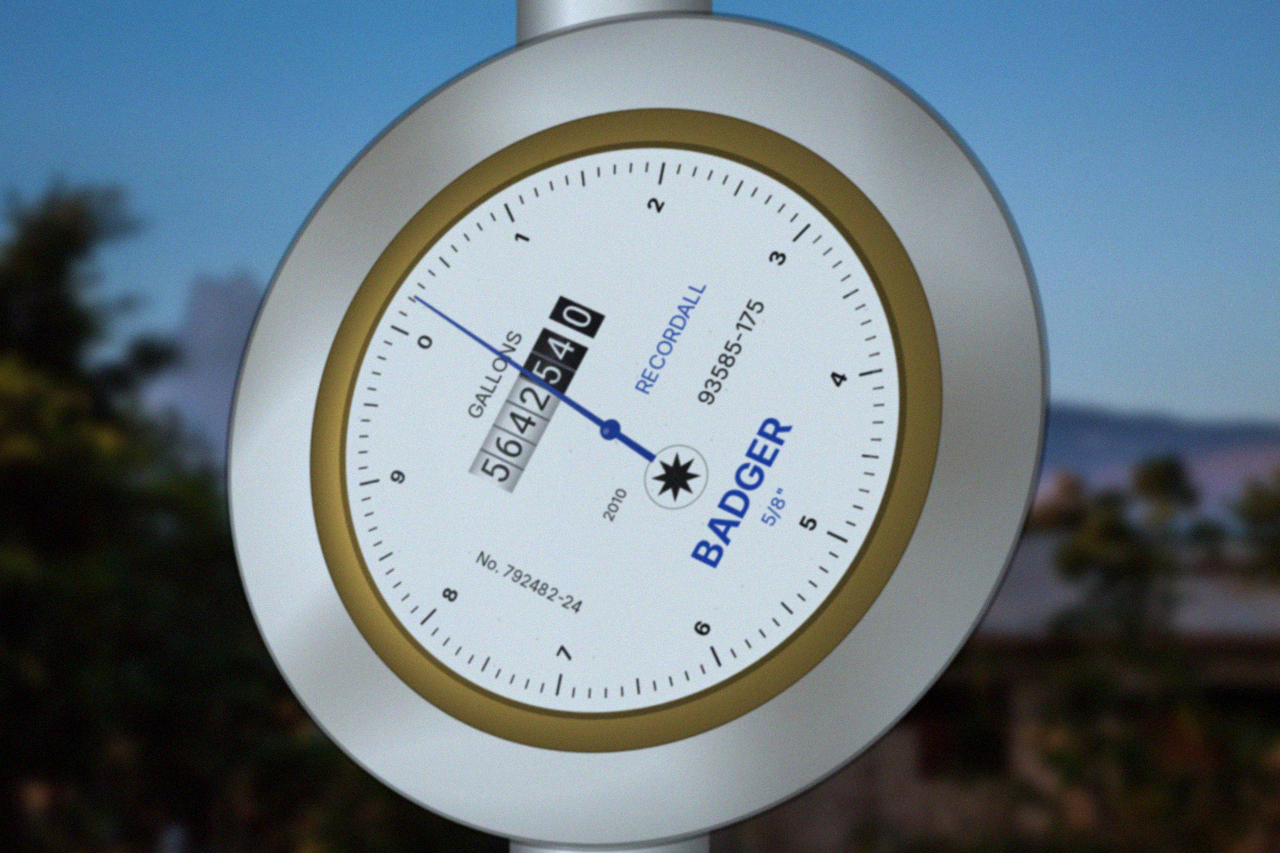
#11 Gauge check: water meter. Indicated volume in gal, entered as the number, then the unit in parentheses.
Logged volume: 5642540.2 (gal)
